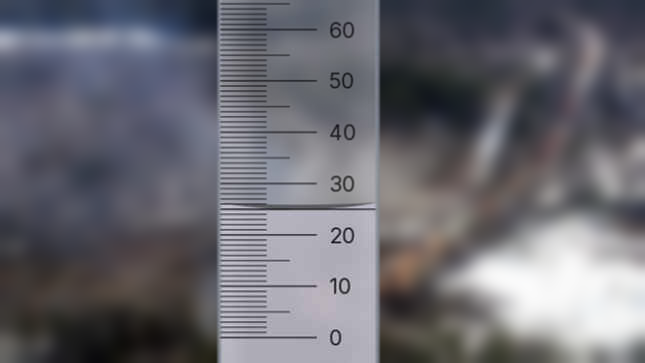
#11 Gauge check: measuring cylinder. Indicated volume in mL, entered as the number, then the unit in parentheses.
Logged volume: 25 (mL)
